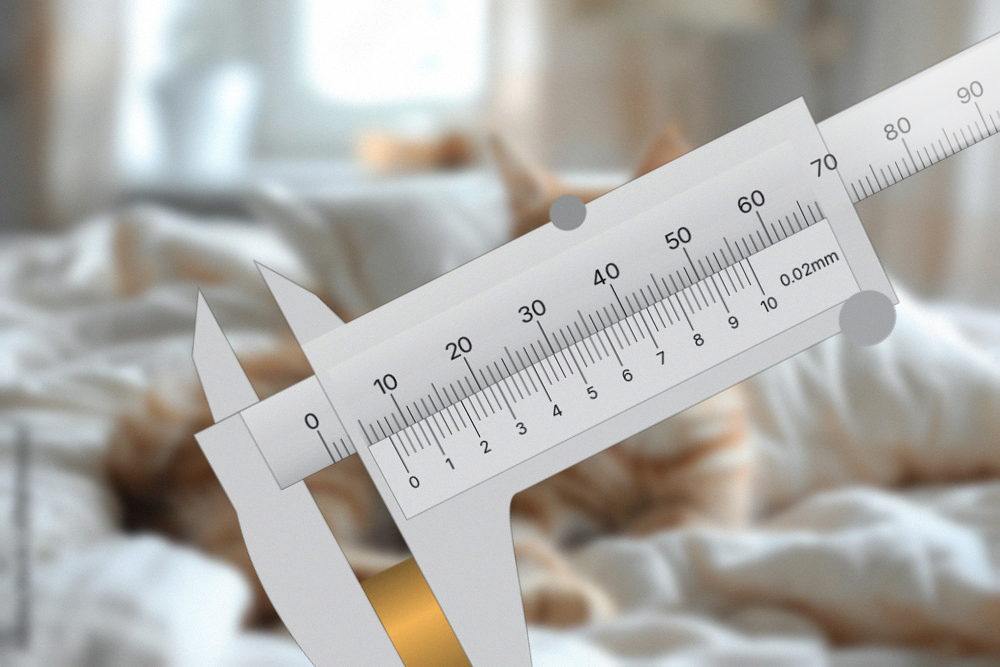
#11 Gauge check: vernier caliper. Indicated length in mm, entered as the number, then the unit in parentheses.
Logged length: 7.4 (mm)
